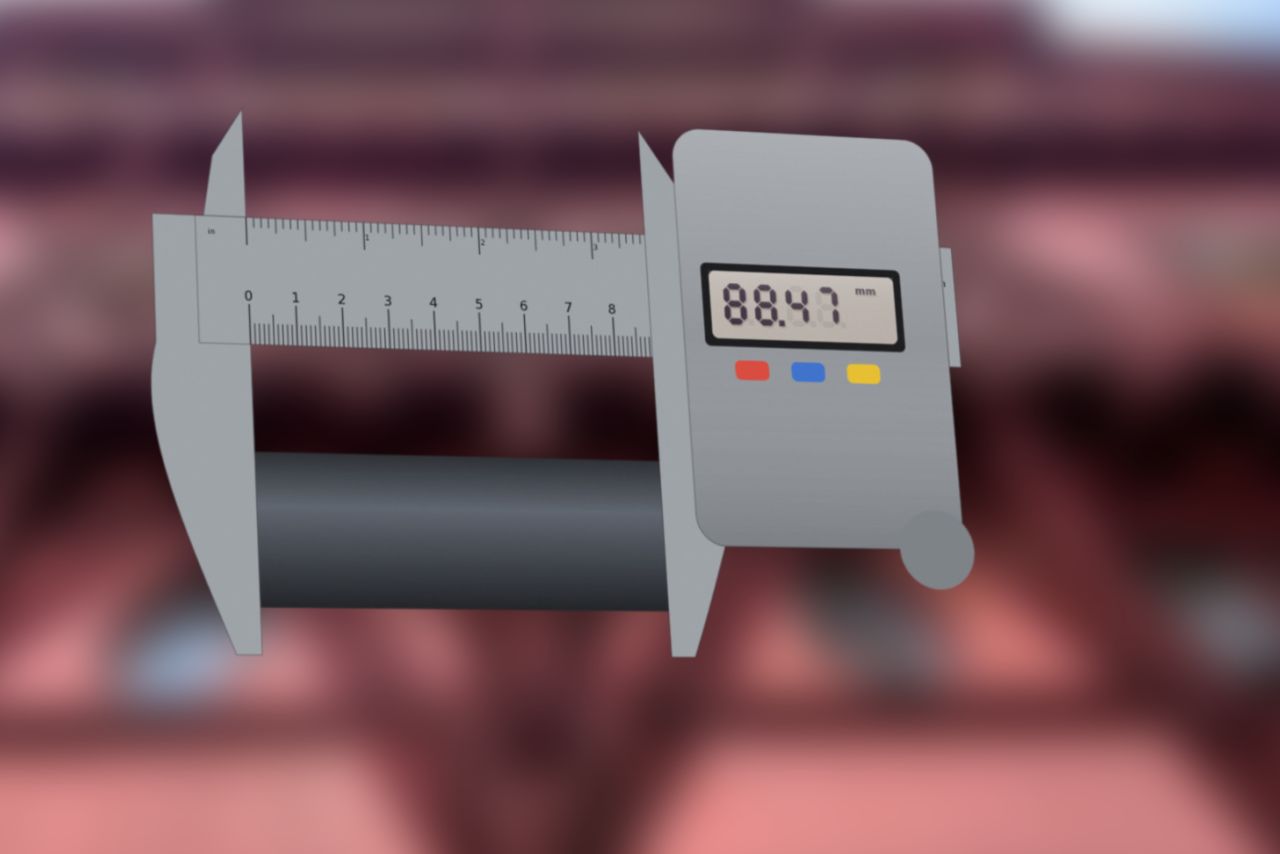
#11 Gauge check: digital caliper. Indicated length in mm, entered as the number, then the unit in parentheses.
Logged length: 88.47 (mm)
